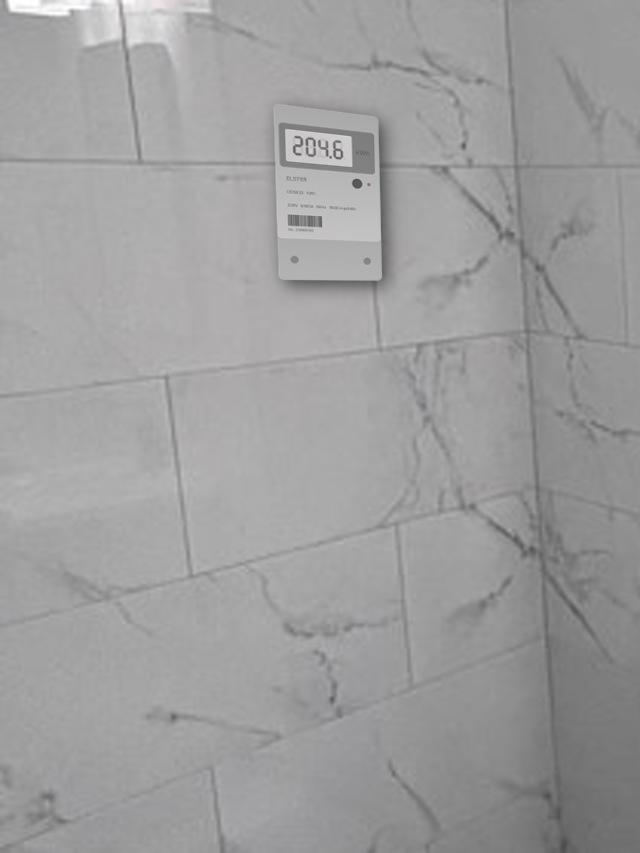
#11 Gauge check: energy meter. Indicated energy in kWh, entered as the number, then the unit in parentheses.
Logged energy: 204.6 (kWh)
